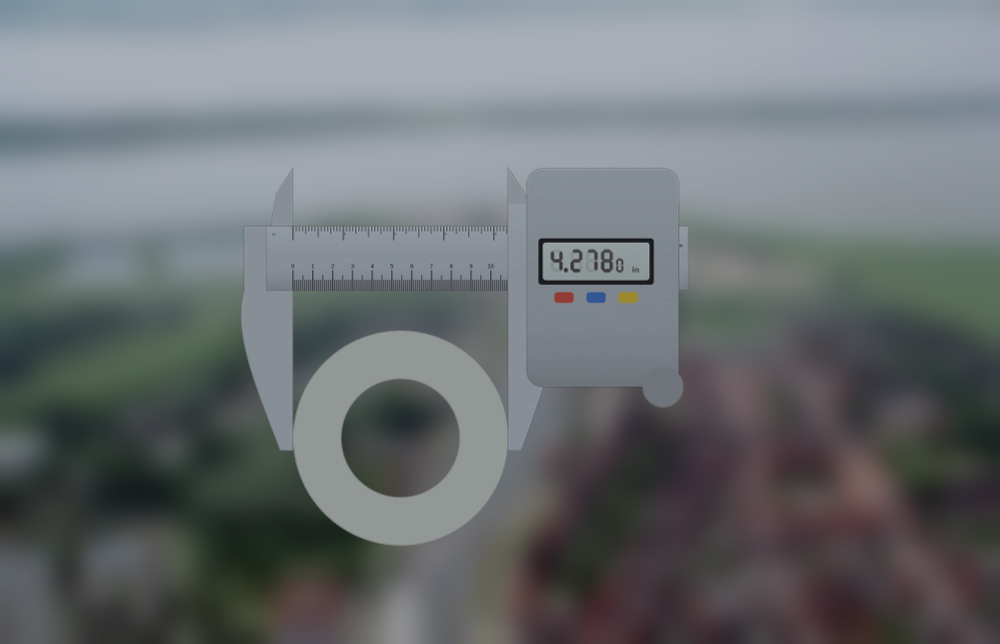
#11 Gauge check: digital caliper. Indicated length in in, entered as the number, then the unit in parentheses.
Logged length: 4.2780 (in)
